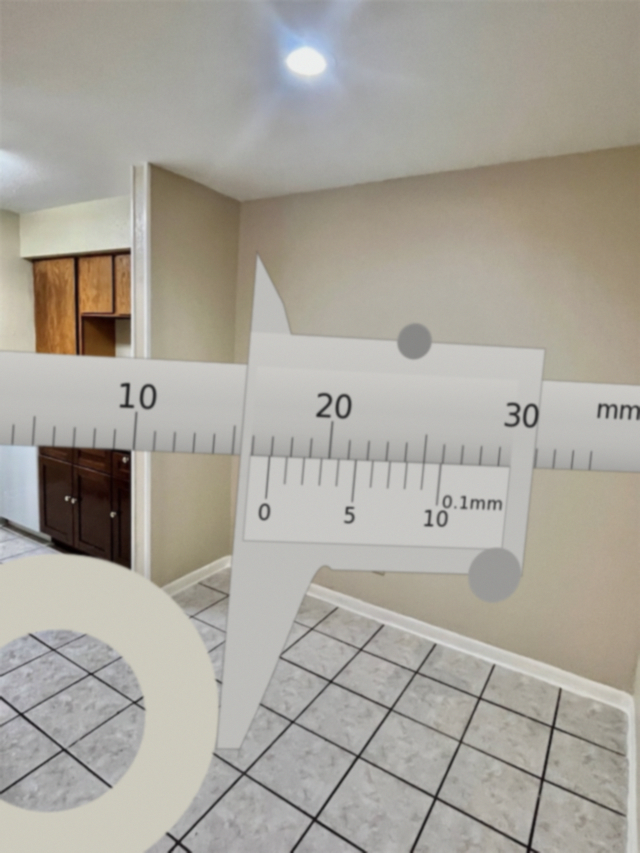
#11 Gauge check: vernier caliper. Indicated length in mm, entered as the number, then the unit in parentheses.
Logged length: 16.9 (mm)
